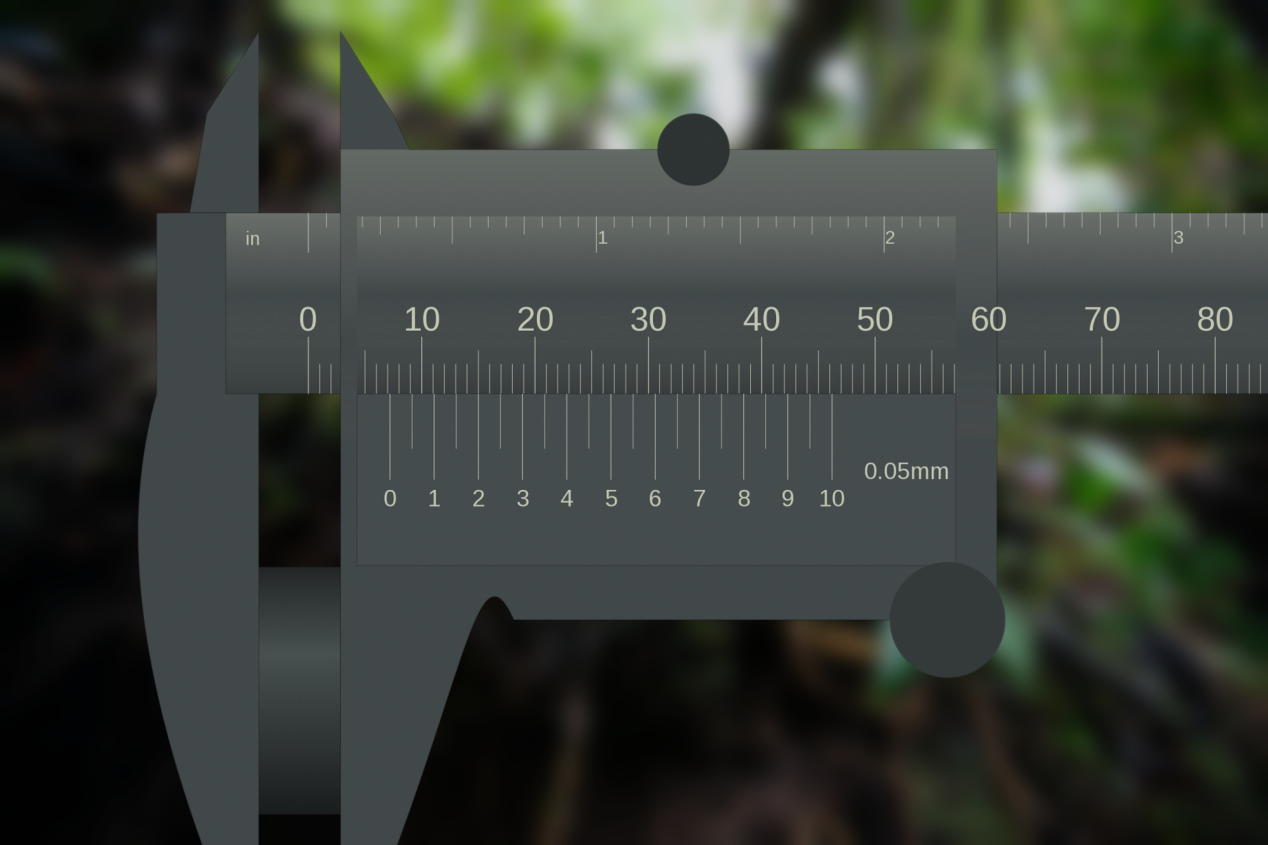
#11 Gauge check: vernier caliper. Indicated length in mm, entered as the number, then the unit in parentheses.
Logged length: 7.2 (mm)
